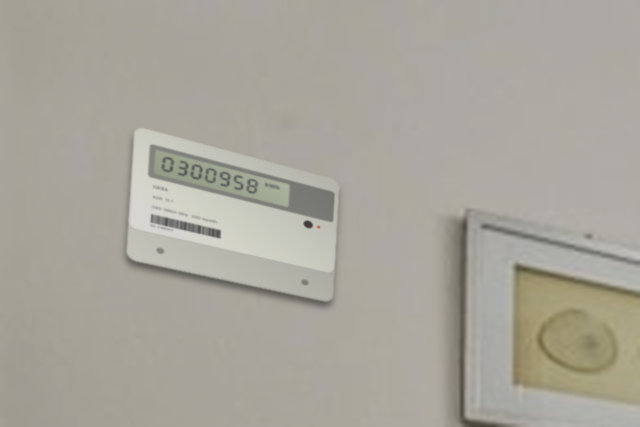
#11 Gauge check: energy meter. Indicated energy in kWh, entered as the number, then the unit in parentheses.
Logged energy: 300958 (kWh)
